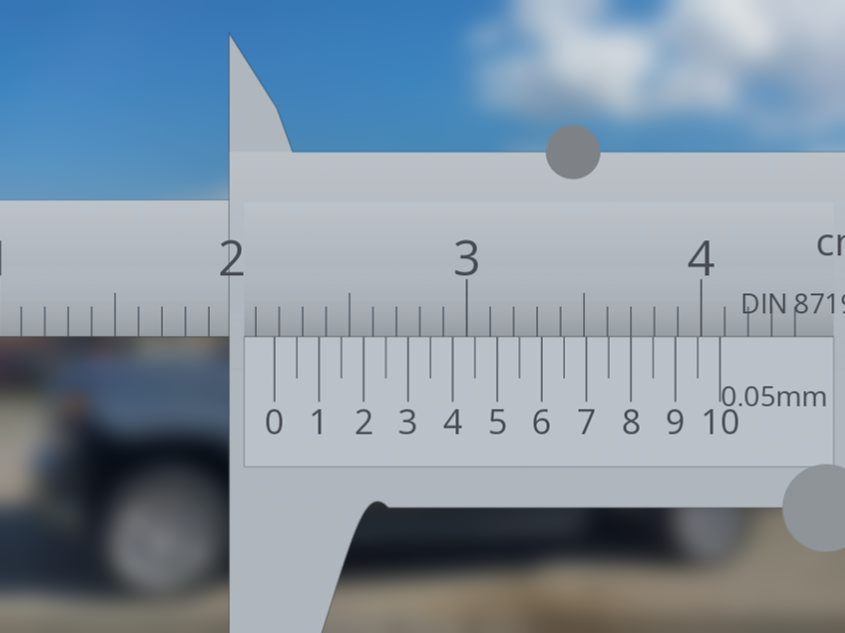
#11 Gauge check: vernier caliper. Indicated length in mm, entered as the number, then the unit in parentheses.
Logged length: 21.8 (mm)
